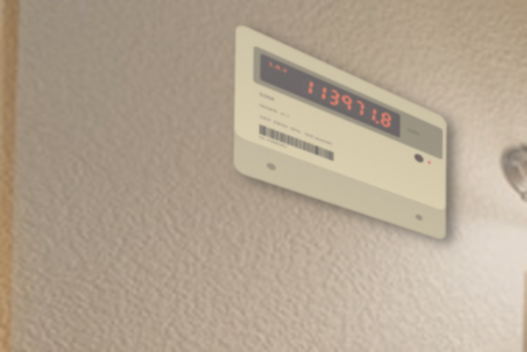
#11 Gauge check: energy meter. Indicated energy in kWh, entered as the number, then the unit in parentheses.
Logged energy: 113971.8 (kWh)
